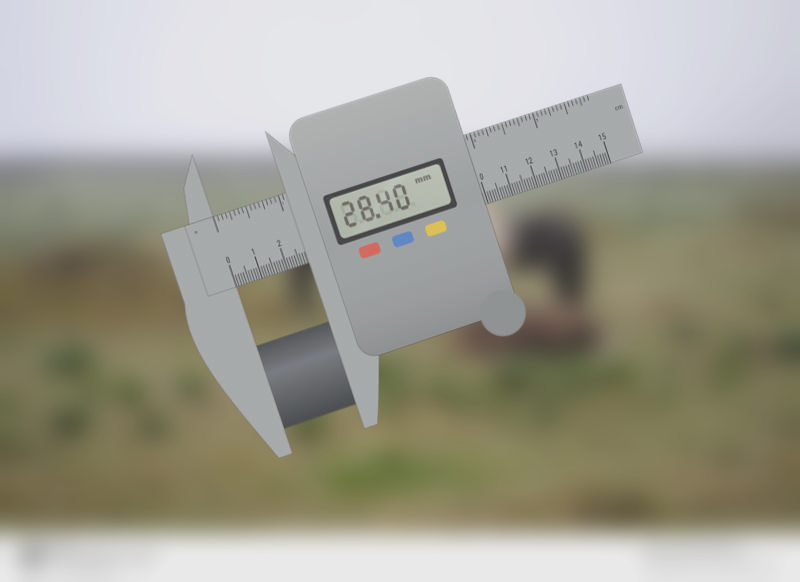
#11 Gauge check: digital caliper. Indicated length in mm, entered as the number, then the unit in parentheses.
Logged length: 28.40 (mm)
